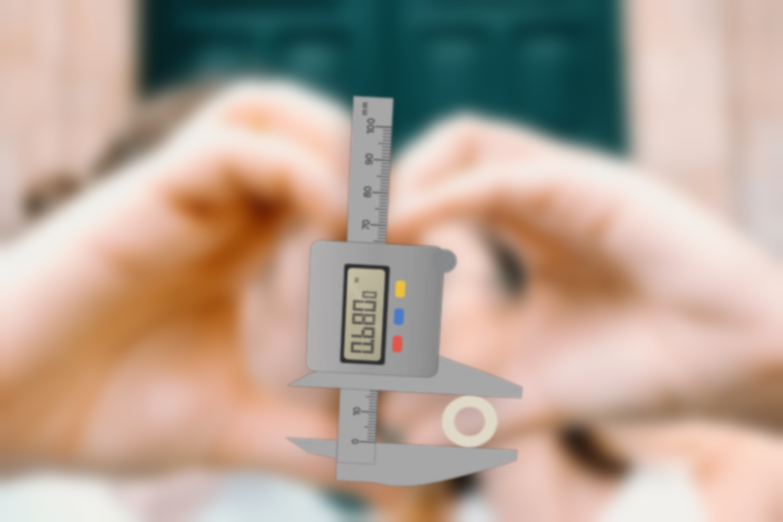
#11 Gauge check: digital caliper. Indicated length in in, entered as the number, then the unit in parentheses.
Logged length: 0.6800 (in)
